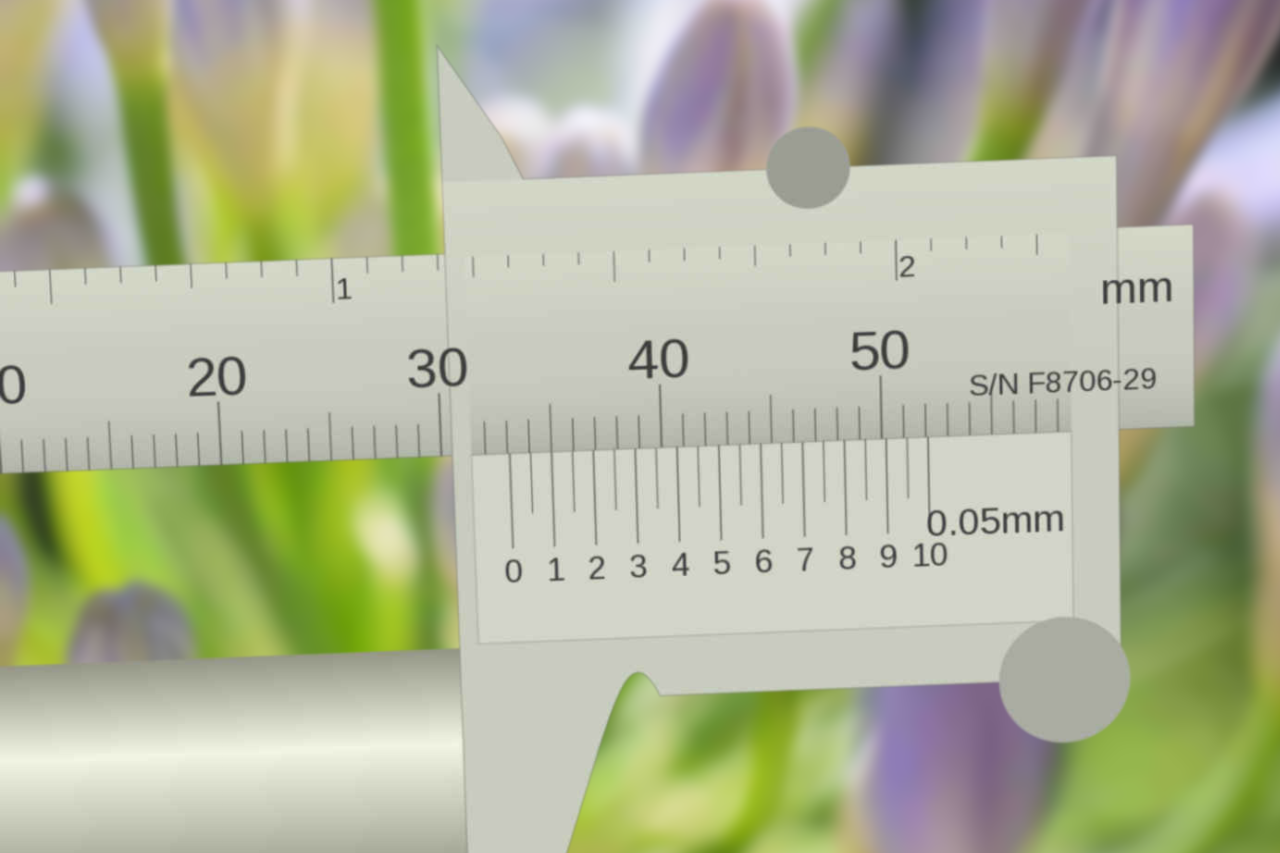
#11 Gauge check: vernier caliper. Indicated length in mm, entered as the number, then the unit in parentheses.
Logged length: 33.1 (mm)
